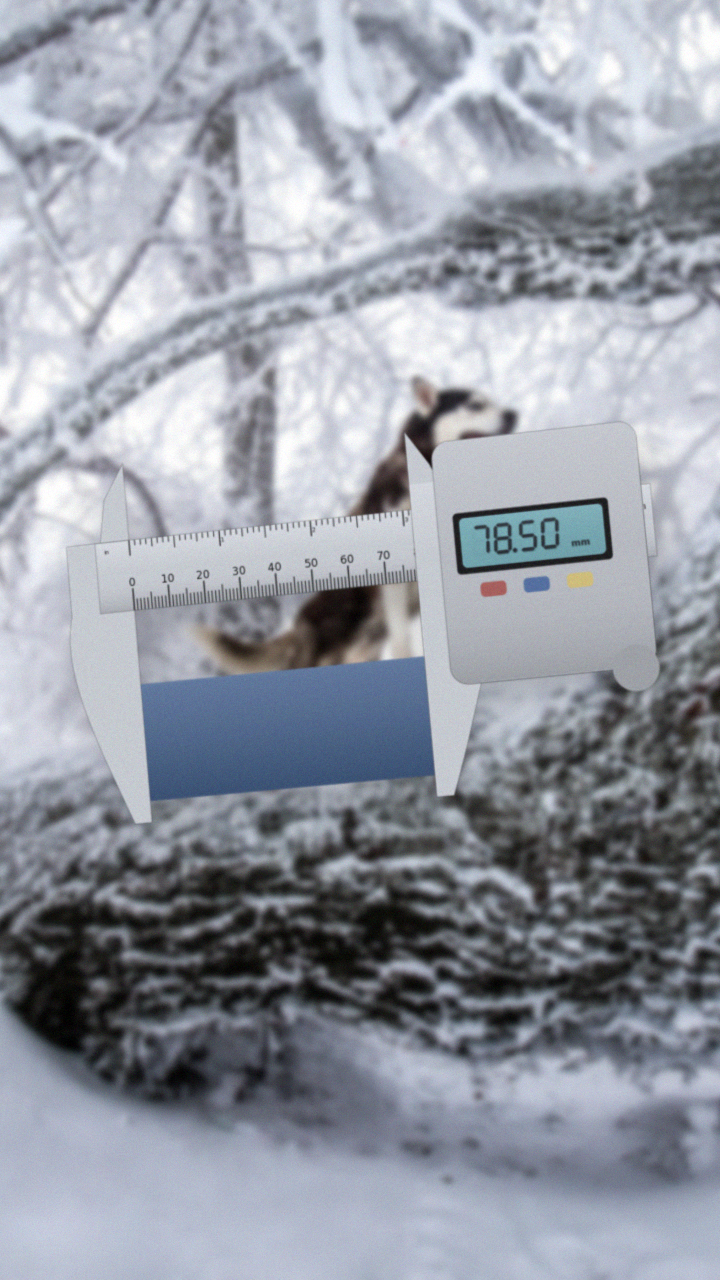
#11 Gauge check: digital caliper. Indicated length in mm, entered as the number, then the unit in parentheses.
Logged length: 78.50 (mm)
